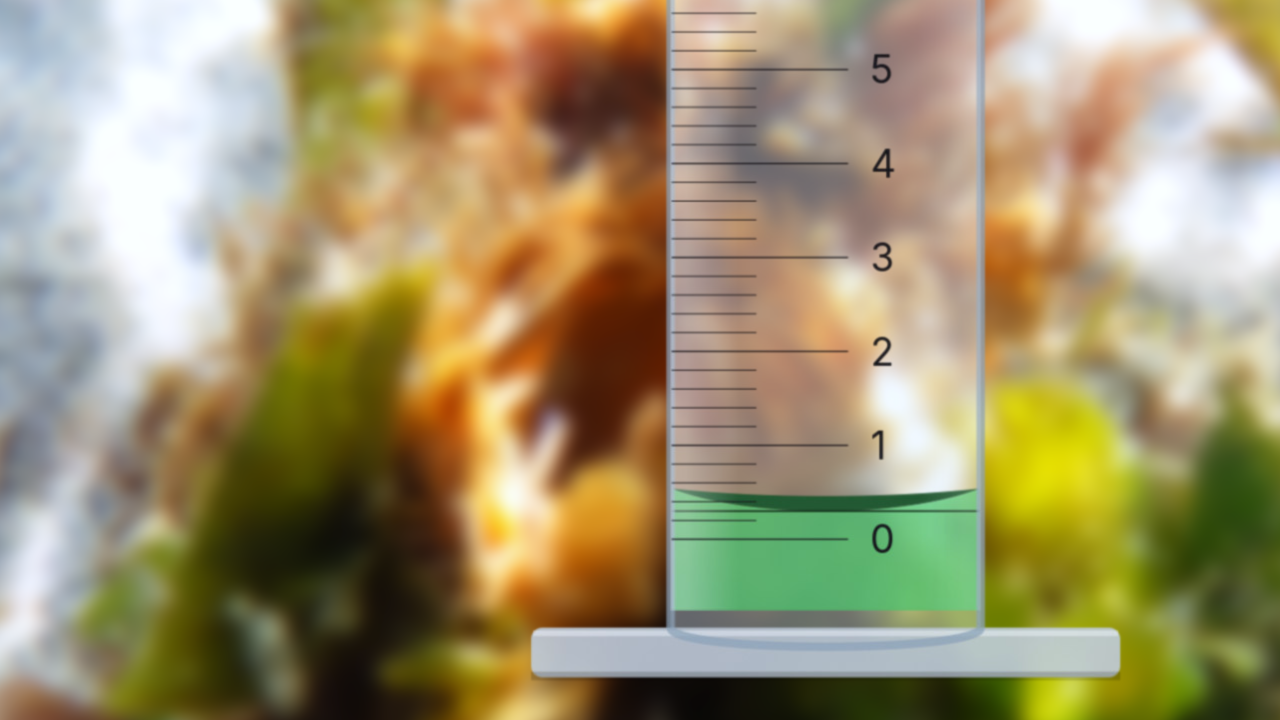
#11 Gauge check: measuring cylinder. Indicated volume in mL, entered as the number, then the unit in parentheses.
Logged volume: 0.3 (mL)
